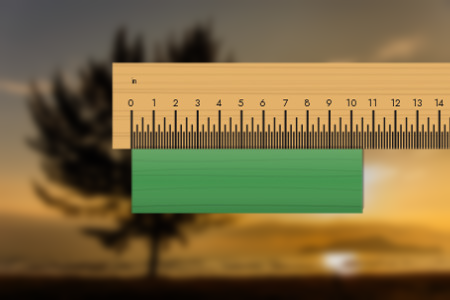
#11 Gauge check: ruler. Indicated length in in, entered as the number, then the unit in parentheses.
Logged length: 10.5 (in)
